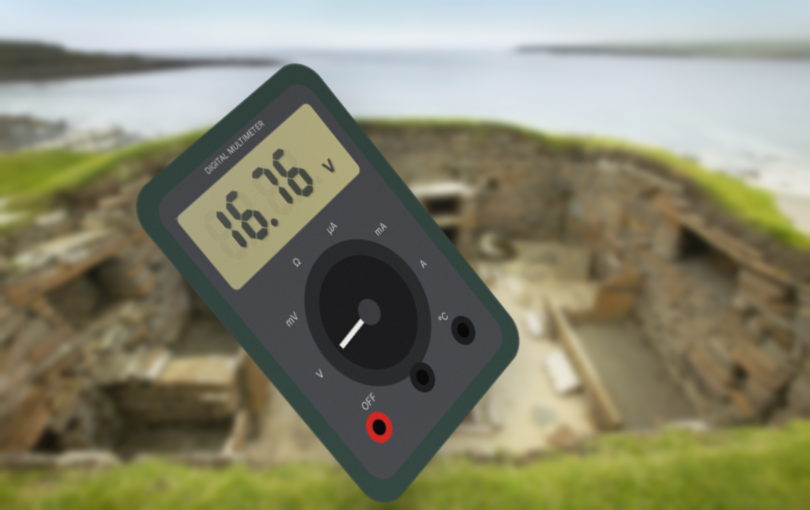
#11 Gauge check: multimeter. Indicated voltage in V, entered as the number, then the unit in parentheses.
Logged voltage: 16.76 (V)
